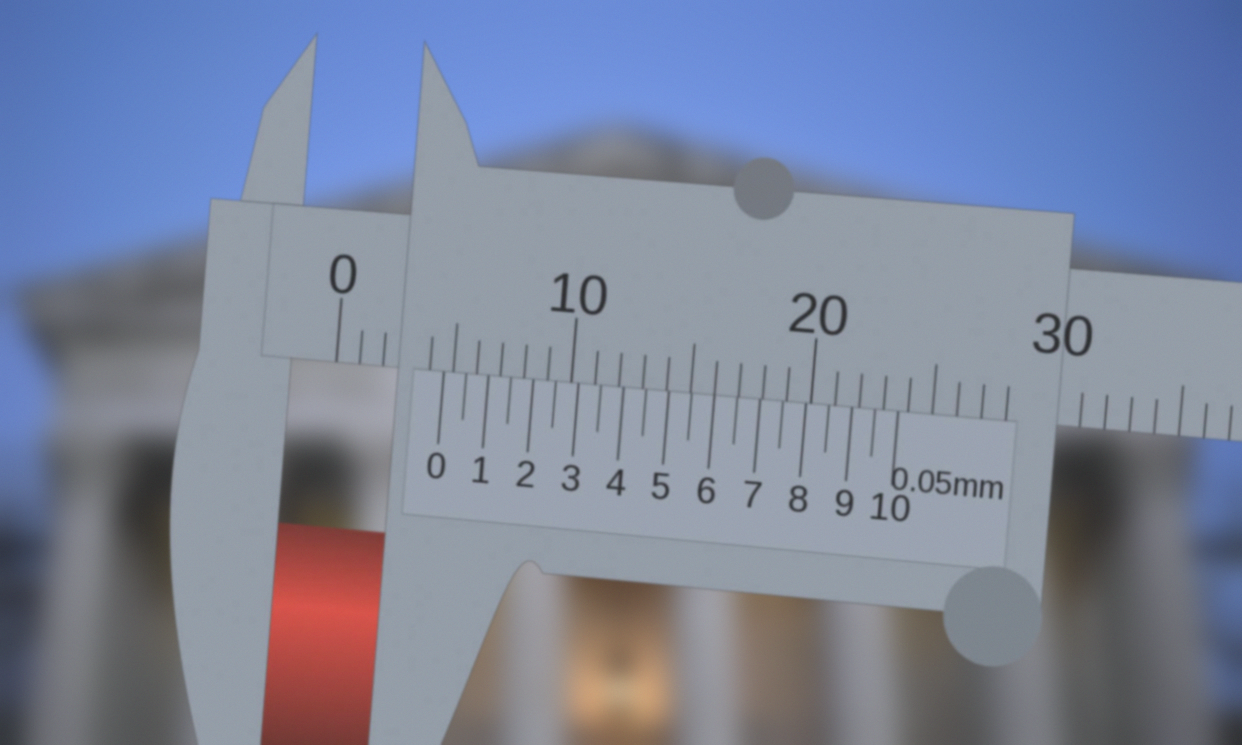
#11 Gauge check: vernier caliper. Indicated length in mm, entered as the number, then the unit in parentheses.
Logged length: 4.6 (mm)
